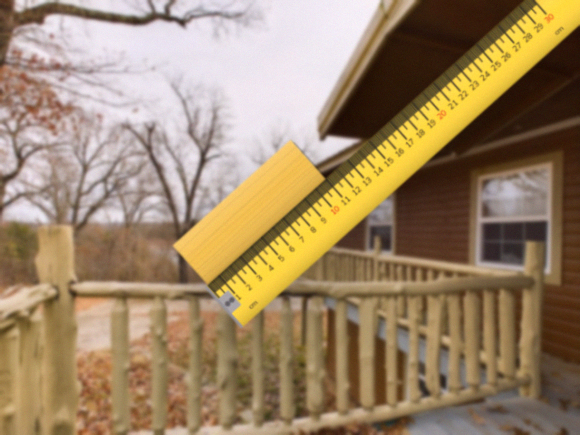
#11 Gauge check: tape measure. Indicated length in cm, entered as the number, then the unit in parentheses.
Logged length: 11 (cm)
